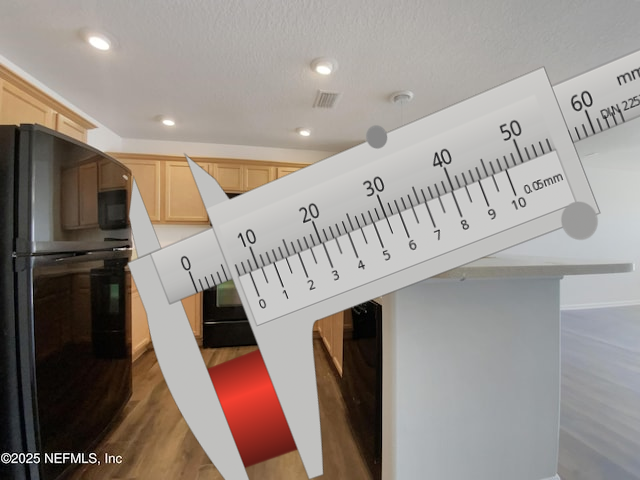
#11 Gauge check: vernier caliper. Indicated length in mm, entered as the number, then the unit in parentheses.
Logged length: 8.6 (mm)
